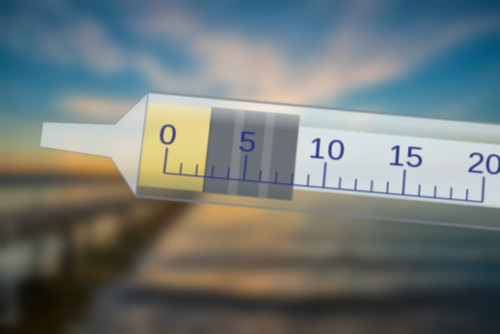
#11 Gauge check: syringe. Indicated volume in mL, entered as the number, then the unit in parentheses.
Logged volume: 2.5 (mL)
